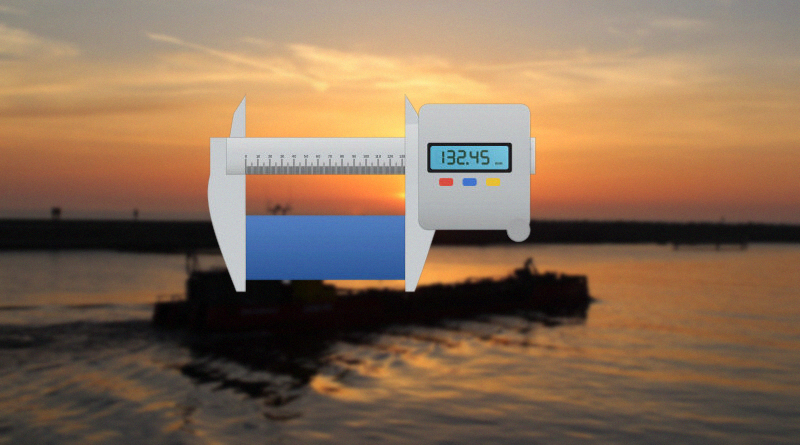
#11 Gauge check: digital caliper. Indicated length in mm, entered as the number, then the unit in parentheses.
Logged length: 132.45 (mm)
